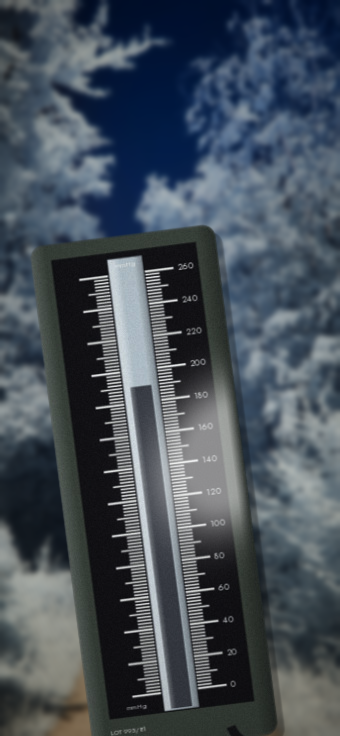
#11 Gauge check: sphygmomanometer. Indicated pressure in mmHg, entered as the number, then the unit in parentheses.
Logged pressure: 190 (mmHg)
